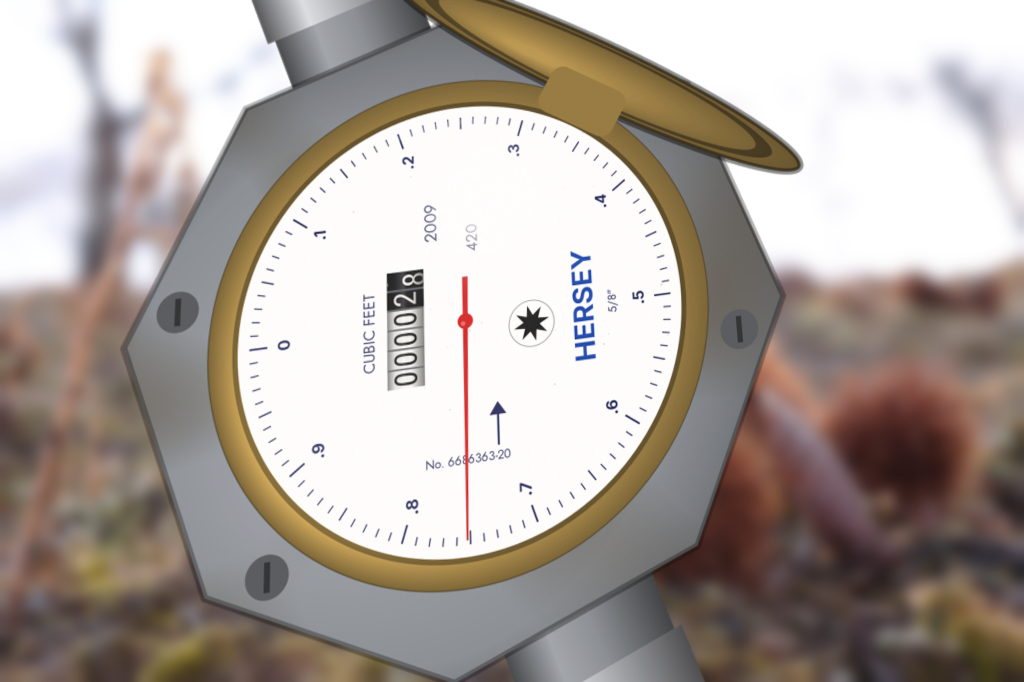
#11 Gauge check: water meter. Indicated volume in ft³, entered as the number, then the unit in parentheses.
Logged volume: 27.75 (ft³)
